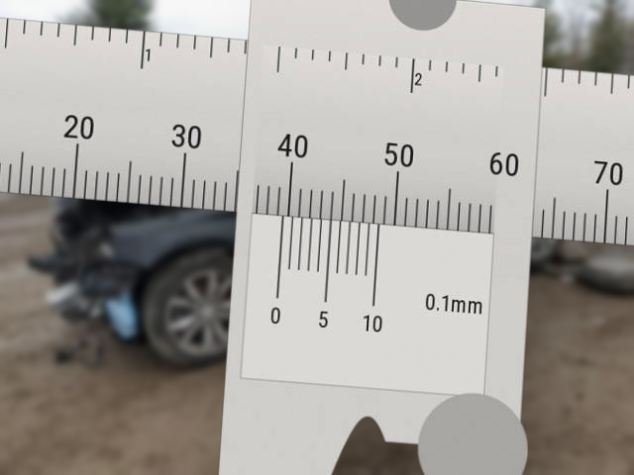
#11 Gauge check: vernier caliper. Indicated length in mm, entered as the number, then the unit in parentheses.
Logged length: 39.5 (mm)
